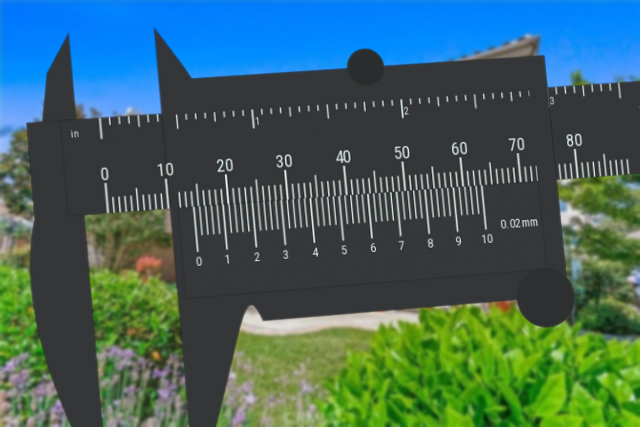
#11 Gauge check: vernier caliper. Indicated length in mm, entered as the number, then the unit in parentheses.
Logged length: 14.2 (mm)
